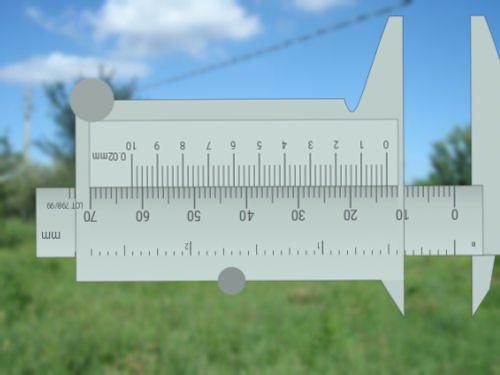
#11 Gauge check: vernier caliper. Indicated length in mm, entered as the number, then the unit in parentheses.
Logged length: 13.0 (mm)
